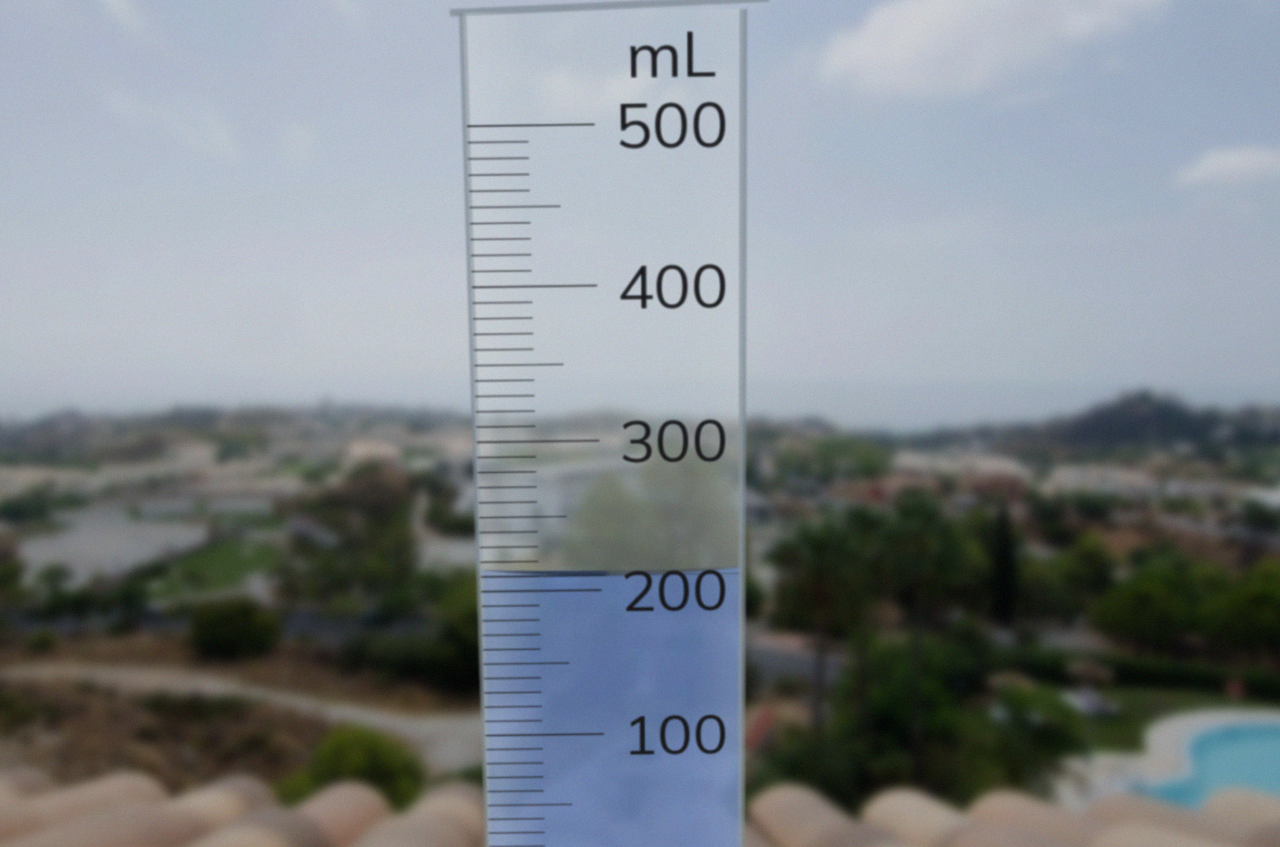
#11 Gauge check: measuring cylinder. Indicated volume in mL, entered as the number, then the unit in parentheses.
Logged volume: 210 (mL)
